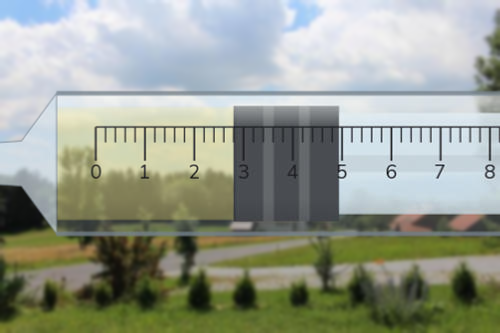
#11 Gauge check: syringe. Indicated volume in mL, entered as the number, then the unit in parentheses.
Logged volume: 2.8 (mL)
